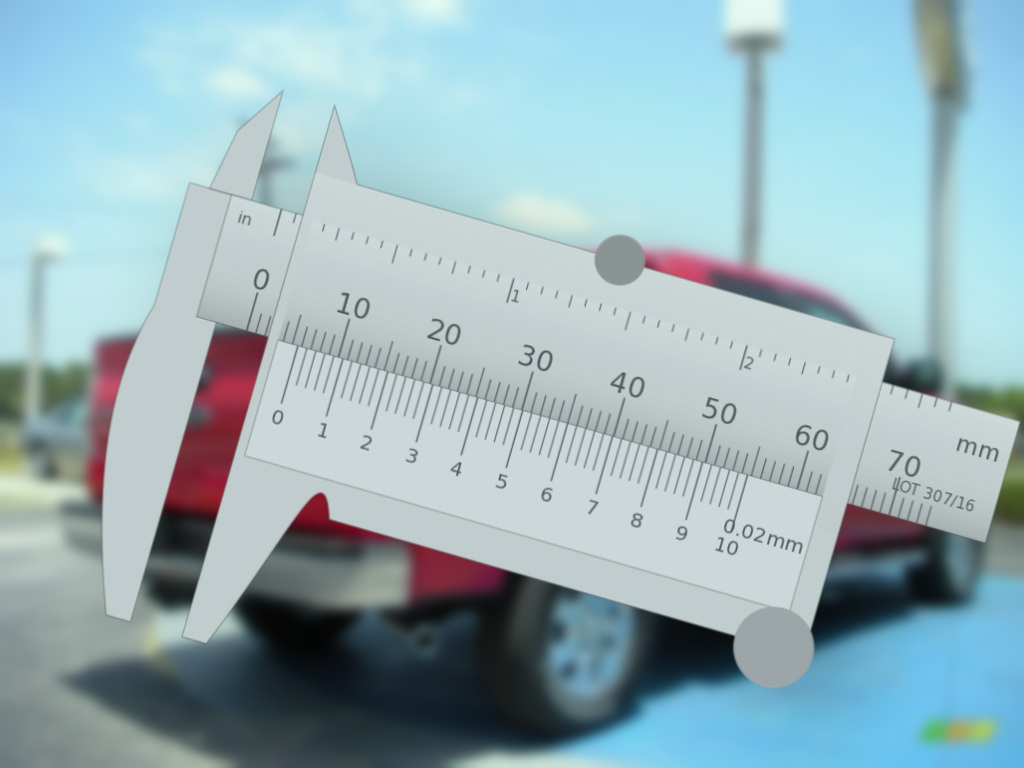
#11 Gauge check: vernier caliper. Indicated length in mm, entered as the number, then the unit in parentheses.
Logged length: 5.6 (mm)
